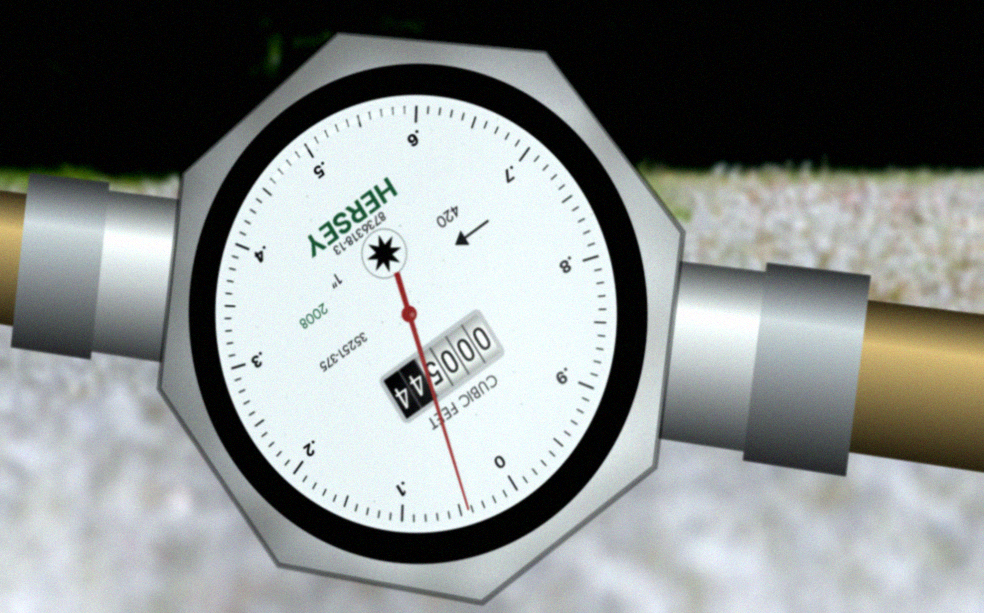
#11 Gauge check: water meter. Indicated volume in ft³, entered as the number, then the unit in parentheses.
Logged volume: 544.04 (ft³)
